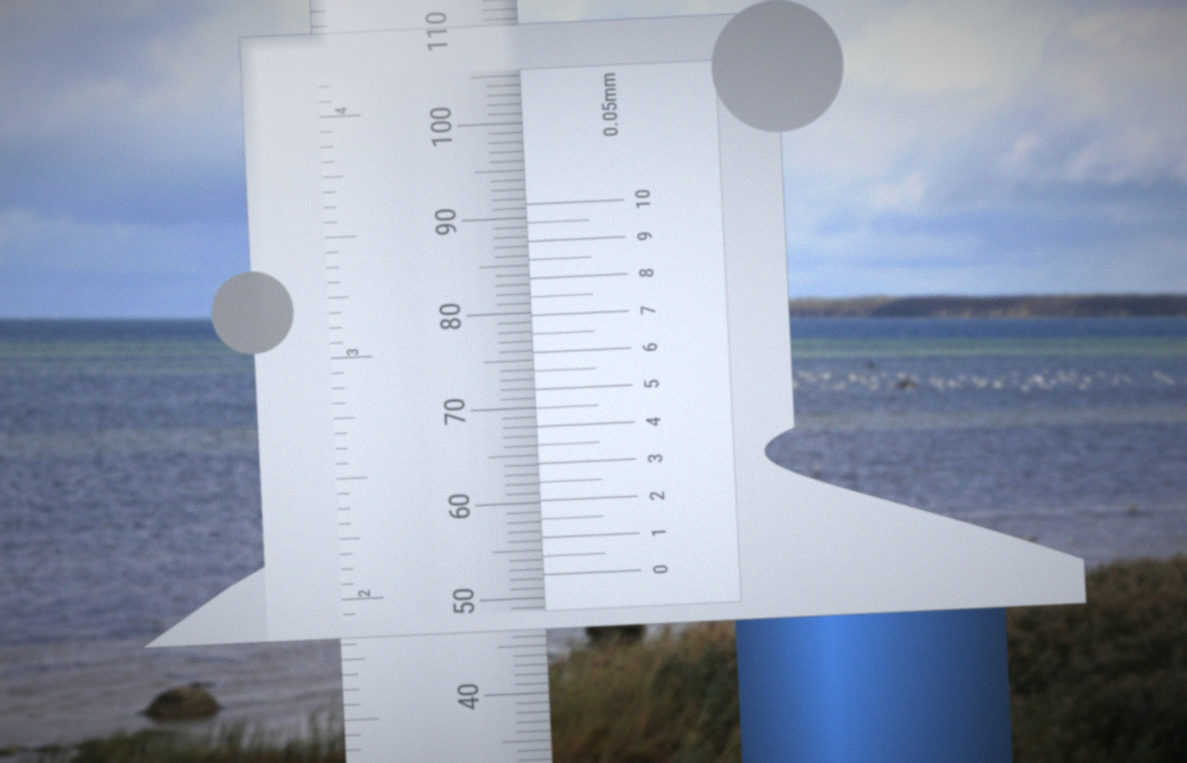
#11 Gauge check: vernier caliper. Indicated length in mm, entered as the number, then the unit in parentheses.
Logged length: 52.4 (mm)
